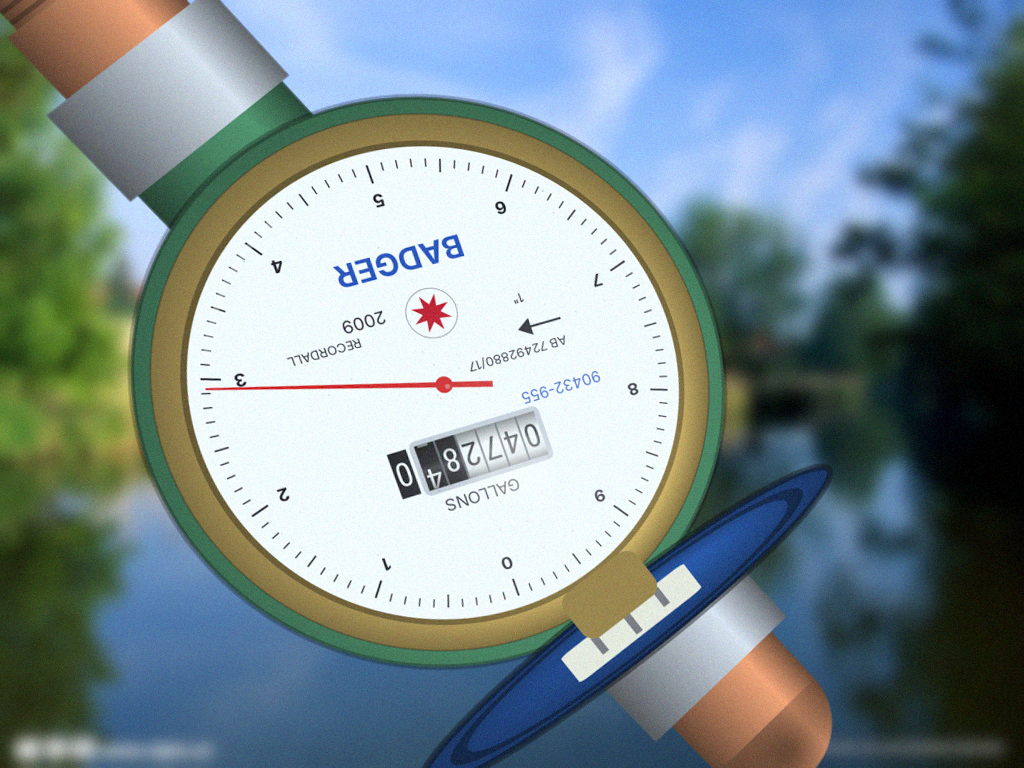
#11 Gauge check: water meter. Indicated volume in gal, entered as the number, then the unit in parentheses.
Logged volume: 472842.9 (gal)
